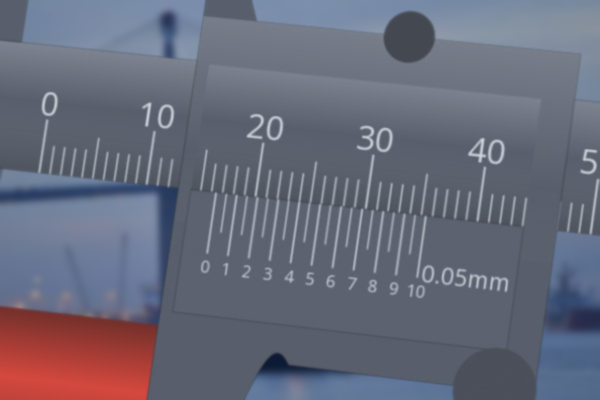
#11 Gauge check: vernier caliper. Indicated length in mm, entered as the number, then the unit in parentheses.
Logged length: 16.4 (mm)
